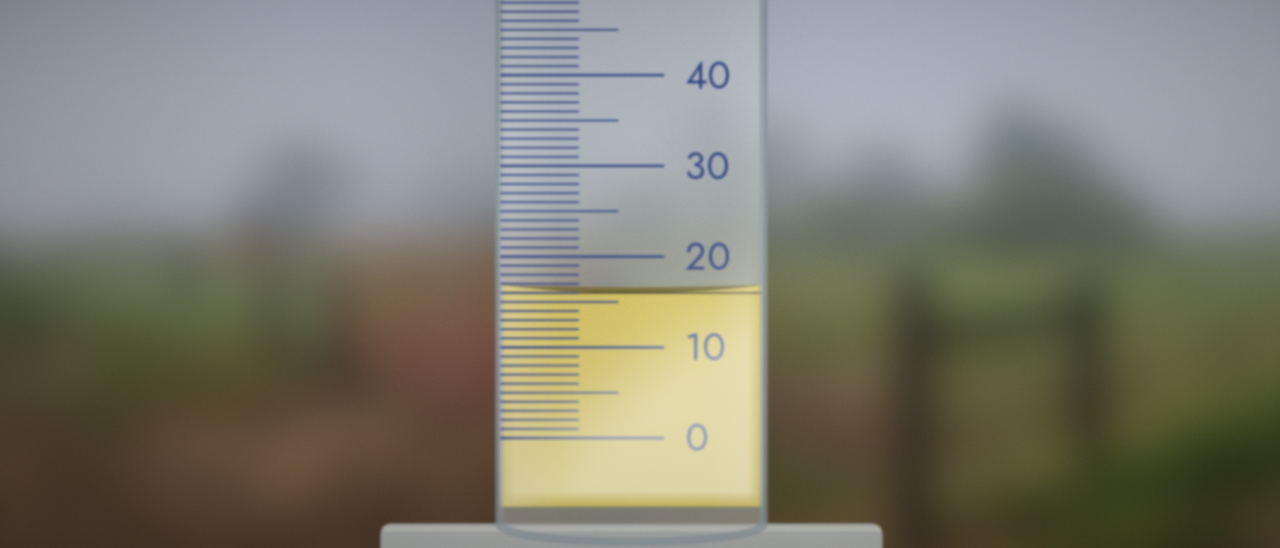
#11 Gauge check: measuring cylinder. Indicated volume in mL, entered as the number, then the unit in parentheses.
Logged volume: 16 (mL)
